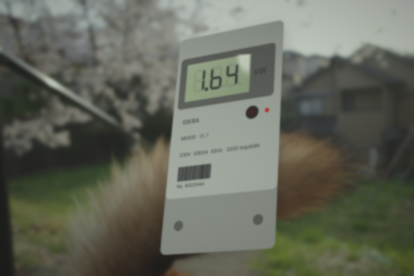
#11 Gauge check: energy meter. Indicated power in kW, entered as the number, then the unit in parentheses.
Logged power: 1.64 (kW)
